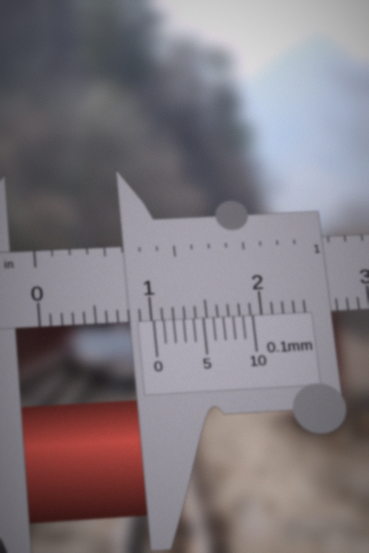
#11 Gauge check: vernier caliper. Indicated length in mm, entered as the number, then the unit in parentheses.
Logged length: 10.2 (mm)
